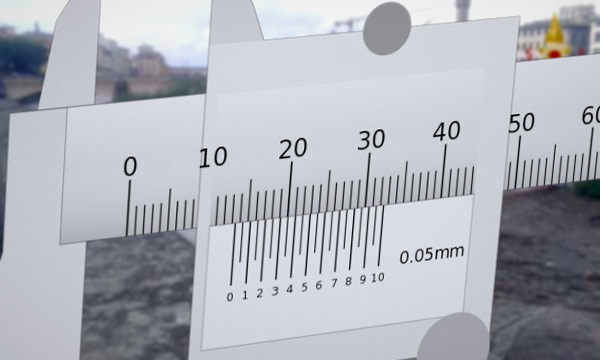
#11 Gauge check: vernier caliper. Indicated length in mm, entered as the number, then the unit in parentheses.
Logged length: 13.4 (mm)
